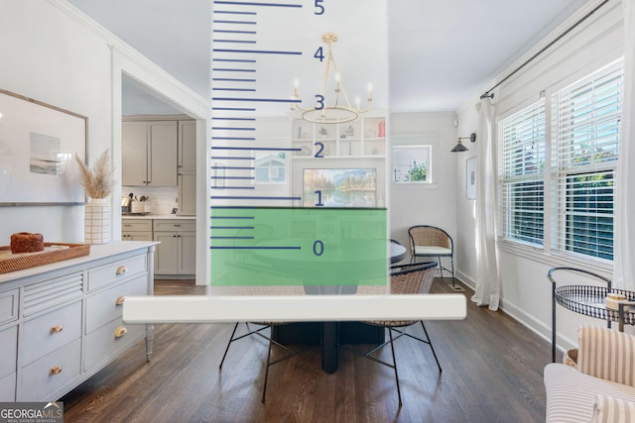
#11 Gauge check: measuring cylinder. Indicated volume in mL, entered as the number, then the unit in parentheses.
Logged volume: 0.8 (mL)
